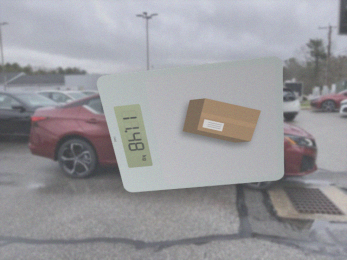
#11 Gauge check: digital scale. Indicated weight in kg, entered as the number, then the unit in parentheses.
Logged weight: 11.48 (kg)
